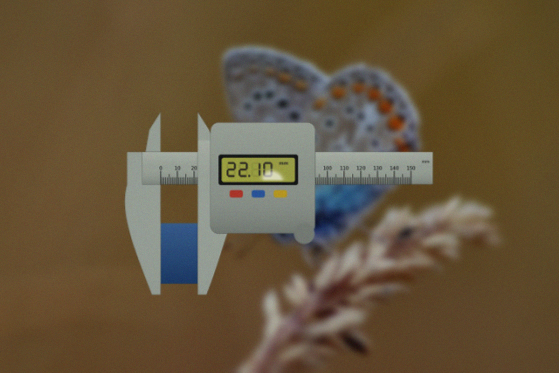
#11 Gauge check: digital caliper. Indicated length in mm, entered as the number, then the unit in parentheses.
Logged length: 22.10 (mm)
